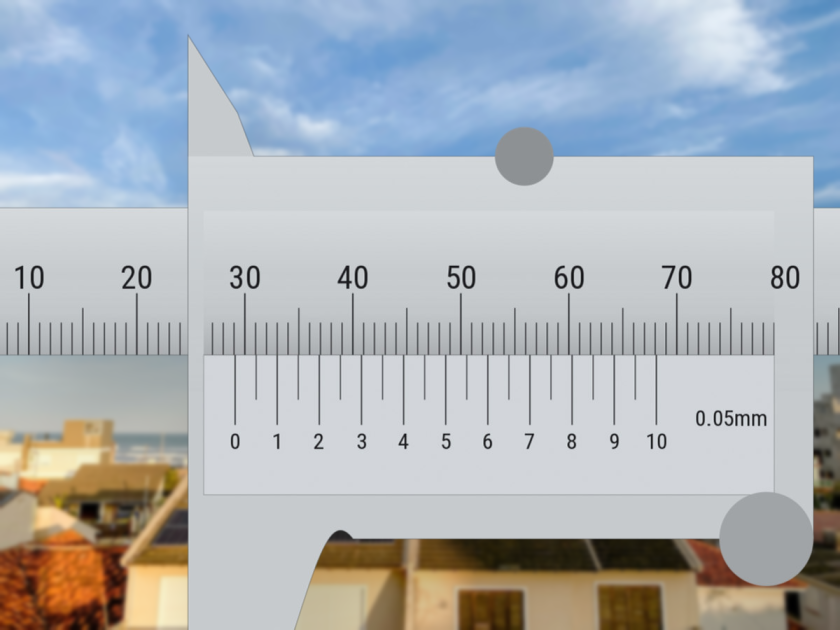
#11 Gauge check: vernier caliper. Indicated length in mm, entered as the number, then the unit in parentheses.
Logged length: 29.1 (mm)
